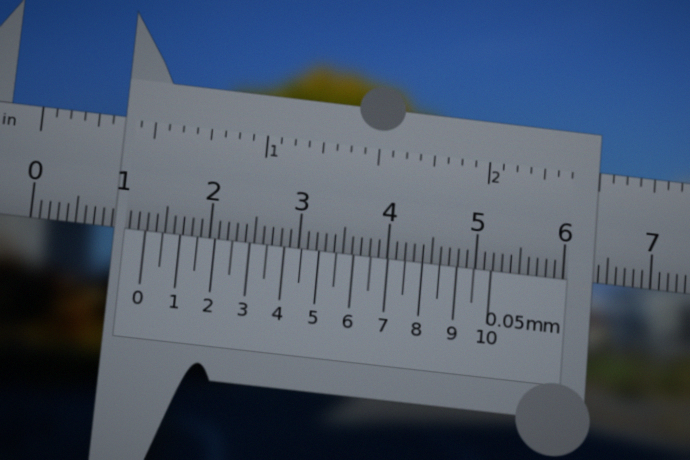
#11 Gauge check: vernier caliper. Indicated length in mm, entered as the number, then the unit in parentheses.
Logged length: 12.8 (mm)
